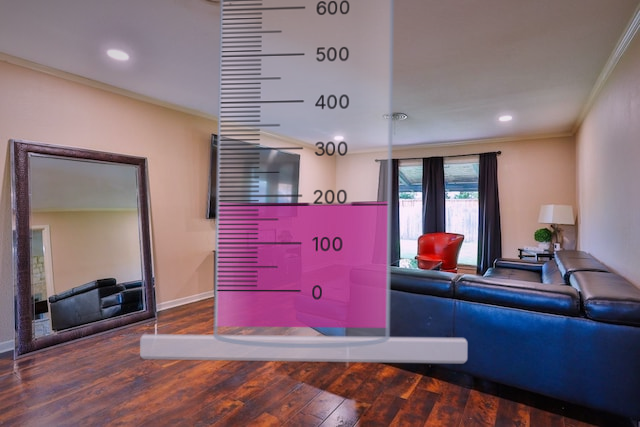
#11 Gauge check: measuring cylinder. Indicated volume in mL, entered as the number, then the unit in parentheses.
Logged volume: 180 (mL)
